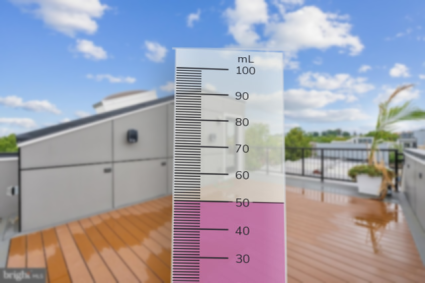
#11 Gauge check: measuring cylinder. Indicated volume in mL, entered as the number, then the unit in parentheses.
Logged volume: 50 (mL)
